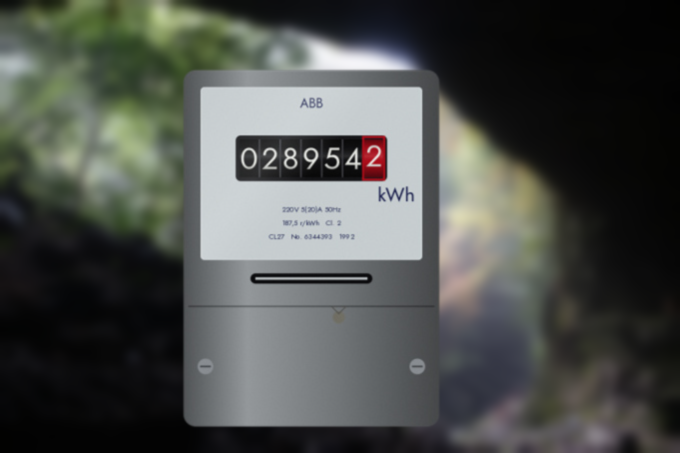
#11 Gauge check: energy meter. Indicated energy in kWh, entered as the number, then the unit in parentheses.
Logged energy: 28954.2 (kWh)
